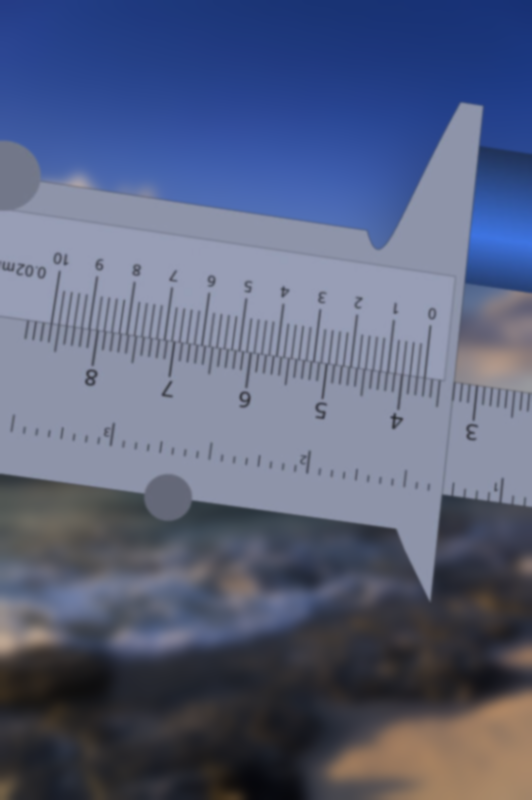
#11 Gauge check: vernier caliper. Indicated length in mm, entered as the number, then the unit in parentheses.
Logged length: 37.0 (mm)
